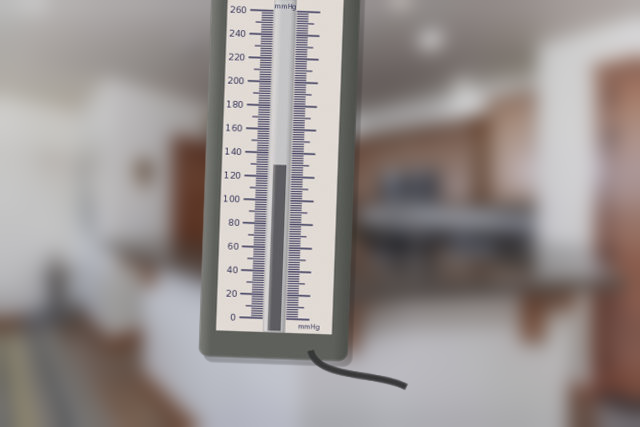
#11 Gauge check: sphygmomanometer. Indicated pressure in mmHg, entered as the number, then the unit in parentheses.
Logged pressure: 130 (mmHg)
